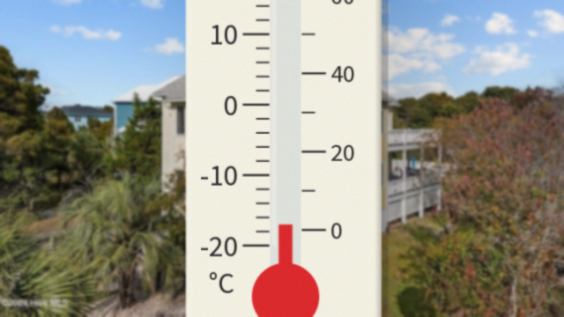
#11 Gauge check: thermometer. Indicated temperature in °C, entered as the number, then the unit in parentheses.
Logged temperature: -17 (°C)
